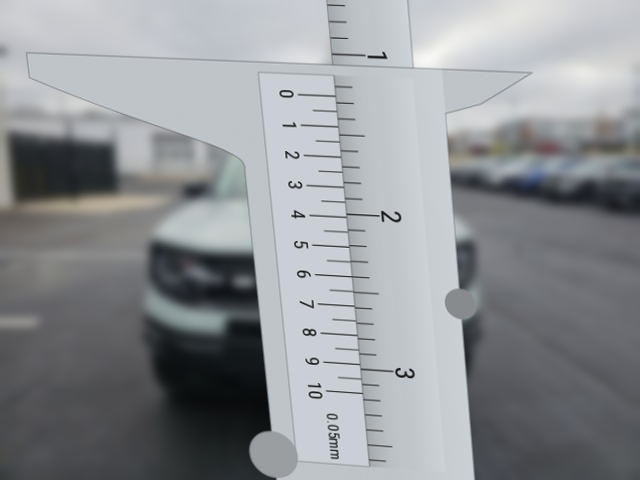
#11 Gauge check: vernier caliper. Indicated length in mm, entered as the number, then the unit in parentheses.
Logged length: 12.6 (mm)
